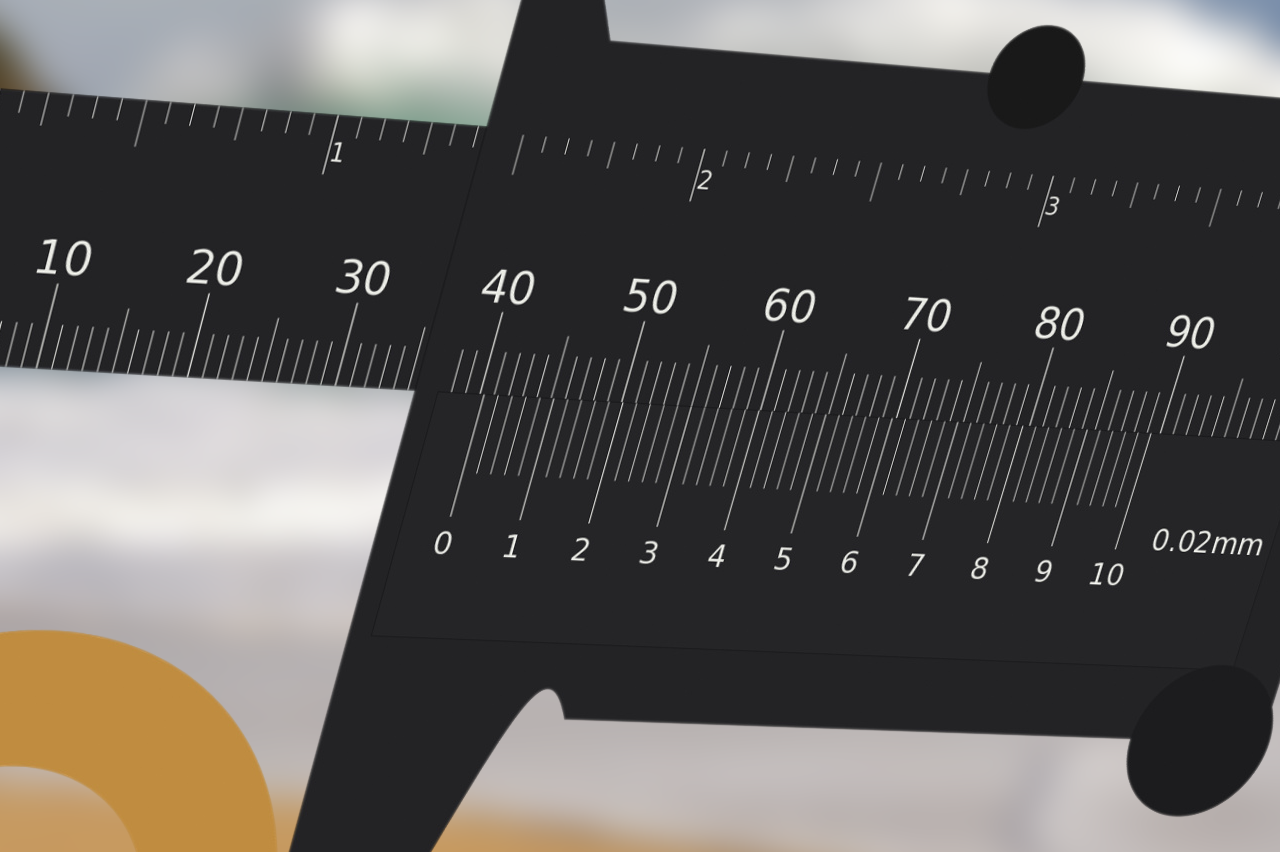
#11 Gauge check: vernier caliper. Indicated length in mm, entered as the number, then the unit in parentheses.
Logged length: 40.3 (mm)
